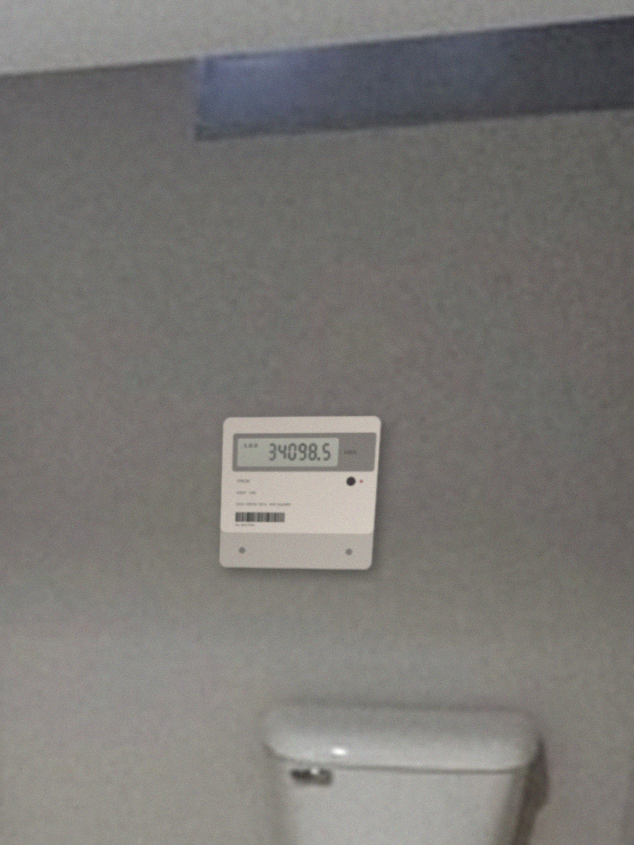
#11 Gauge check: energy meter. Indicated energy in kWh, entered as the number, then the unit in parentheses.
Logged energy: 34098.5 (kWh)
